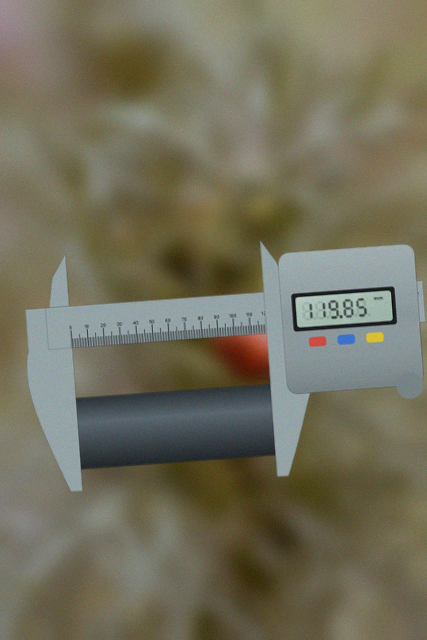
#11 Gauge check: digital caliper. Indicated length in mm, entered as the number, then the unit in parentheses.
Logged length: 119.85 (mm)
